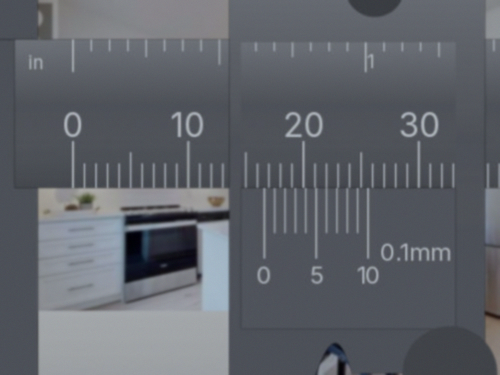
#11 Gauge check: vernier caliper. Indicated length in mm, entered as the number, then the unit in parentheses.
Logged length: 16.6 (mm)
